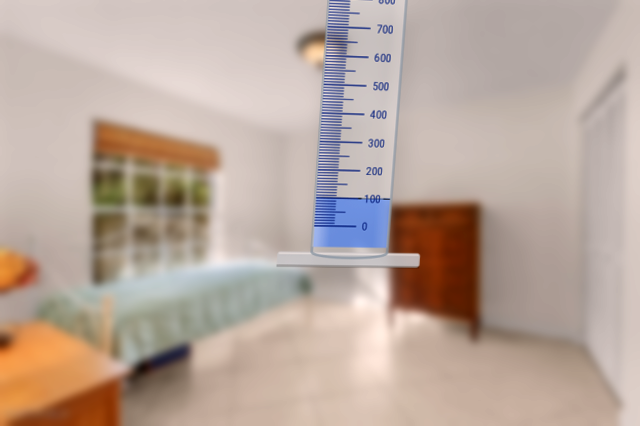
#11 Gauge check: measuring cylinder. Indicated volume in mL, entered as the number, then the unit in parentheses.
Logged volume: 100 (mL)
